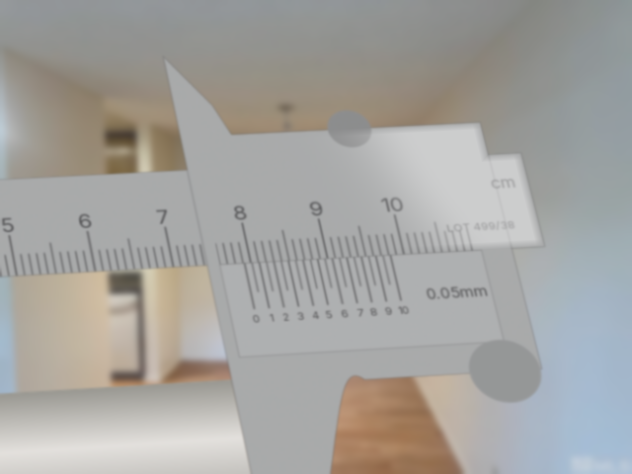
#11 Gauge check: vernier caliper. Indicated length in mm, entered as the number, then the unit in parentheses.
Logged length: 79.2 (mm)
